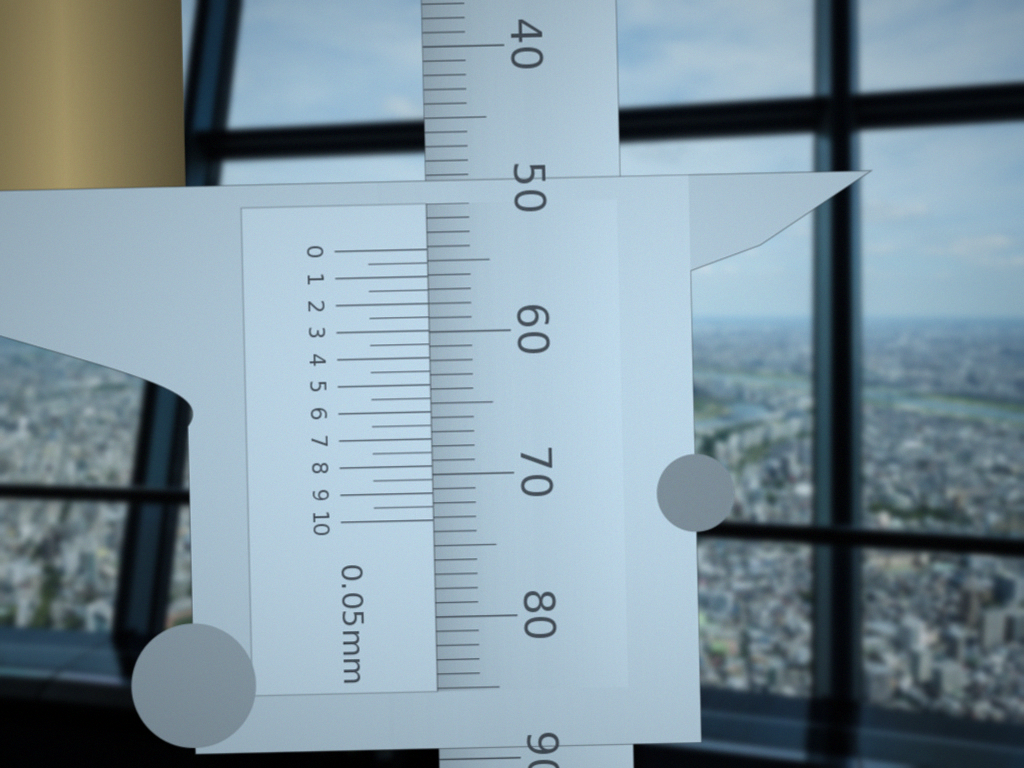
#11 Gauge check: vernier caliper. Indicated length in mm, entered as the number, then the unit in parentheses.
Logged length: 54.2 (mm)
